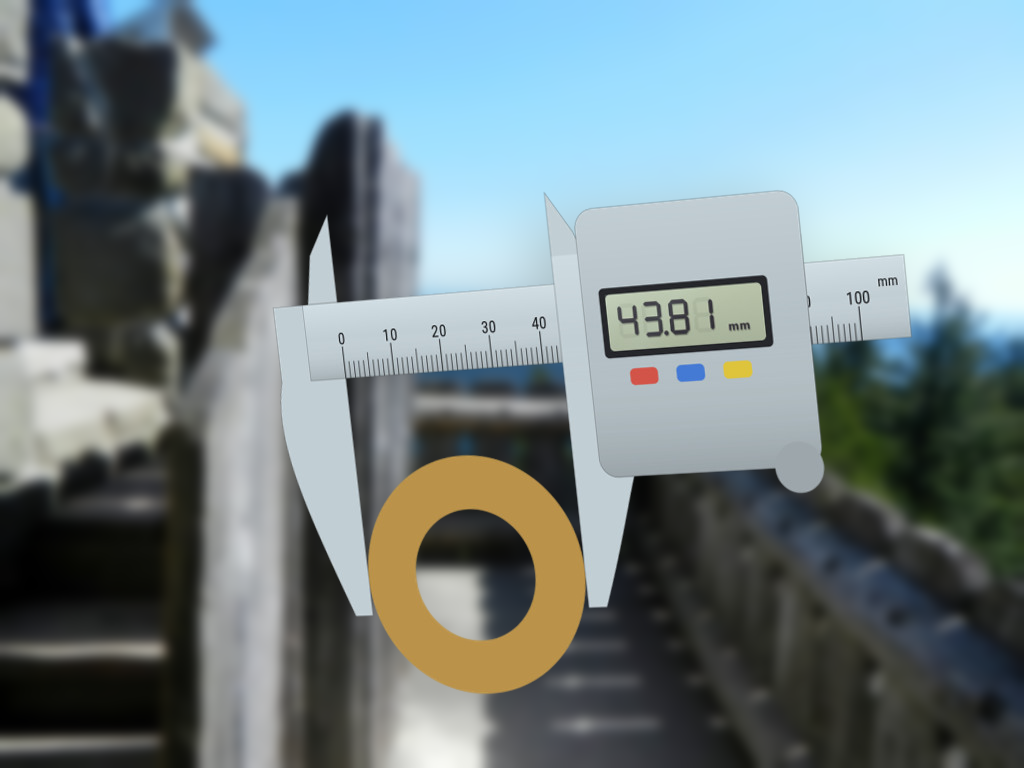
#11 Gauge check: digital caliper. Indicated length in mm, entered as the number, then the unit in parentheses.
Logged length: 43.81 (mm)
